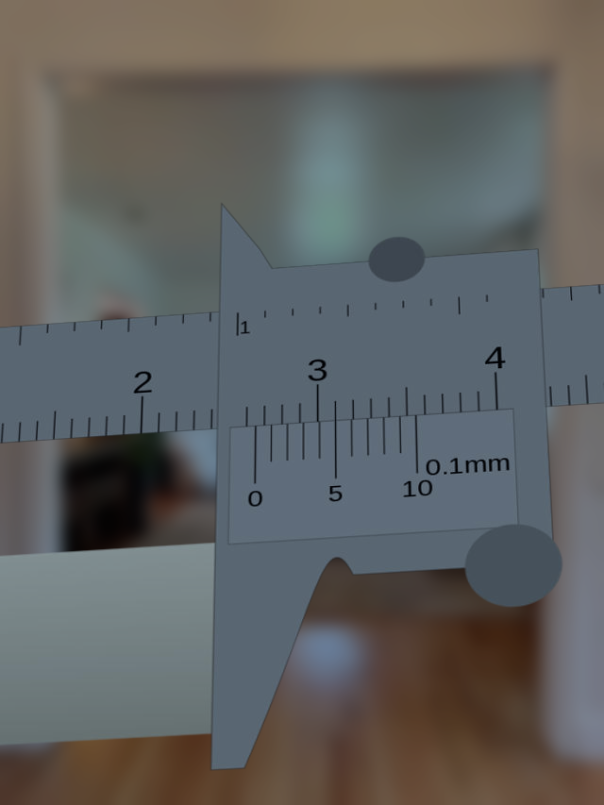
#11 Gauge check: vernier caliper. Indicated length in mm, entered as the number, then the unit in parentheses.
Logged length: 26.5 (mm)
